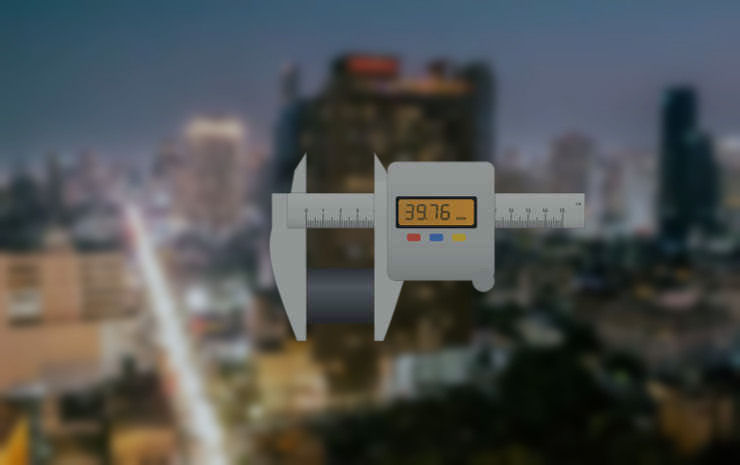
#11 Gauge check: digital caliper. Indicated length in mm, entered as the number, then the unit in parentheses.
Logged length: 39.76 (mm)
